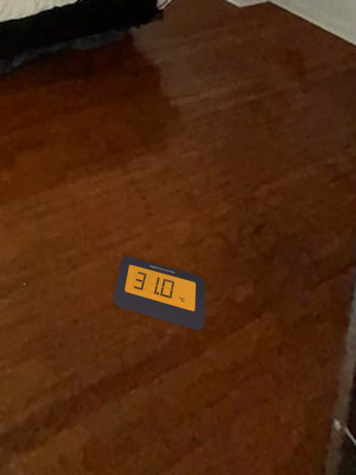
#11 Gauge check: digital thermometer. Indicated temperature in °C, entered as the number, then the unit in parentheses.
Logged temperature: 31.0 (°C)
